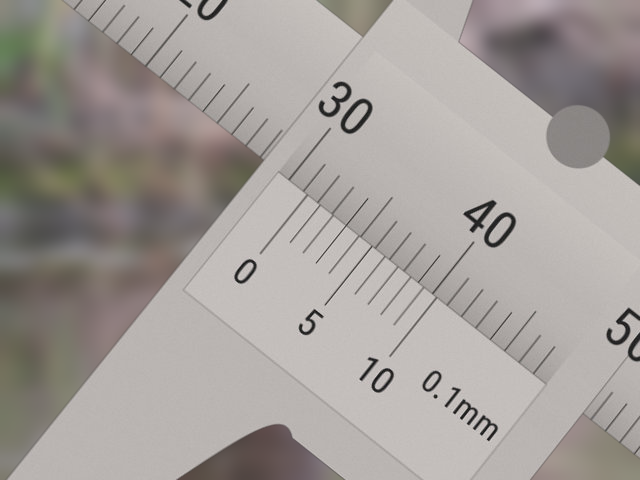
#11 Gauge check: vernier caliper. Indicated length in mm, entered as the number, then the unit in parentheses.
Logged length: 31.3 (mm)
